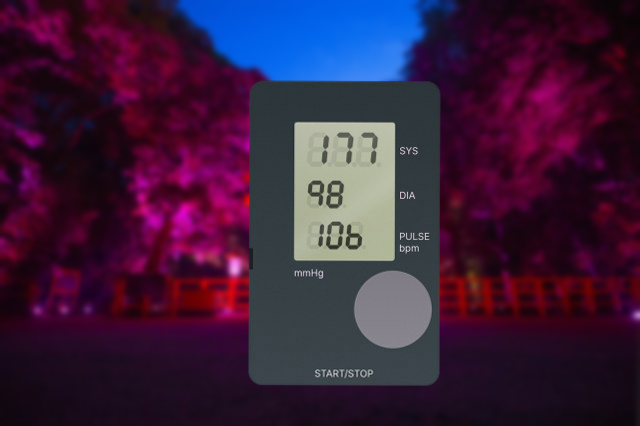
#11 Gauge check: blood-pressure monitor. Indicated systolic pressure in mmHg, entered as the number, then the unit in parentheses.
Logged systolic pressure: 177 (mmHg)
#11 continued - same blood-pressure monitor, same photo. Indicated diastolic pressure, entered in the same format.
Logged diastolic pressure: 98 (mmHg)
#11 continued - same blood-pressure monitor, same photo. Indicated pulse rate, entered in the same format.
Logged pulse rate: 106 (bpm)
